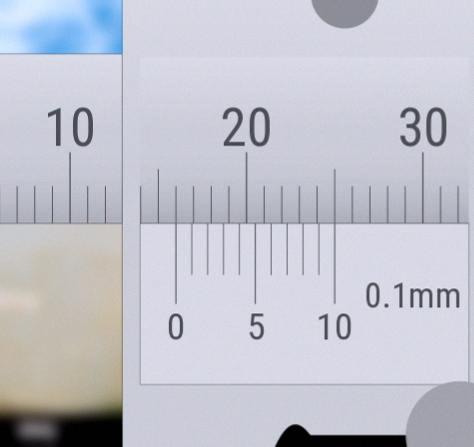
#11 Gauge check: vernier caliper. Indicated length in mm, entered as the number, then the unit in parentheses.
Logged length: 16.0 (mm)
